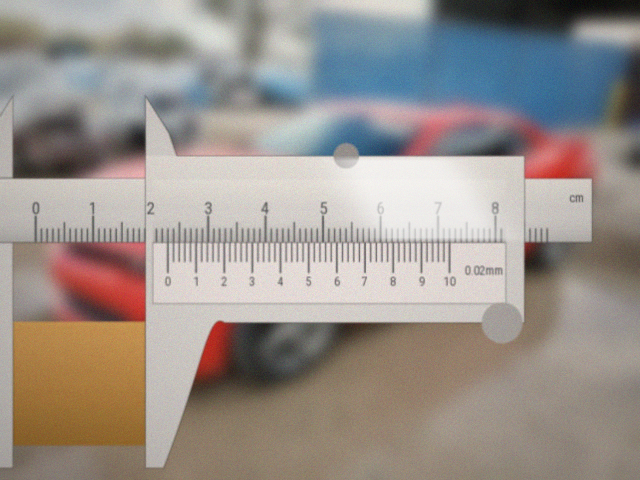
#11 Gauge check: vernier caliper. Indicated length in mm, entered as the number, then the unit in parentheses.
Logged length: 23.0 (mm)
